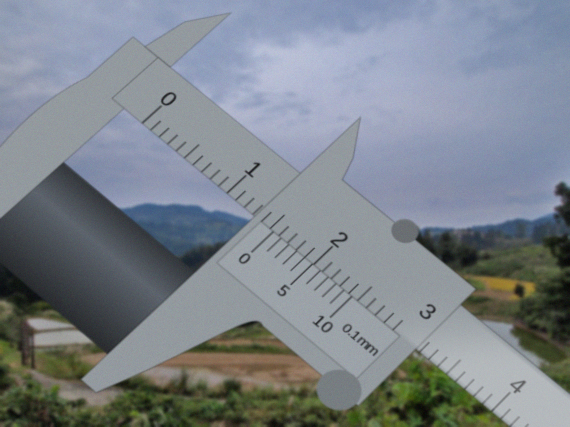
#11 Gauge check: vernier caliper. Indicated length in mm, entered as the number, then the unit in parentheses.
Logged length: 15.4 (mm)
